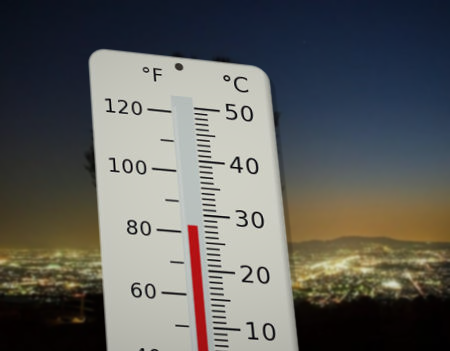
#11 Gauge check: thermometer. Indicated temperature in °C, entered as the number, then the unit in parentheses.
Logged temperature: 28 (°C)
